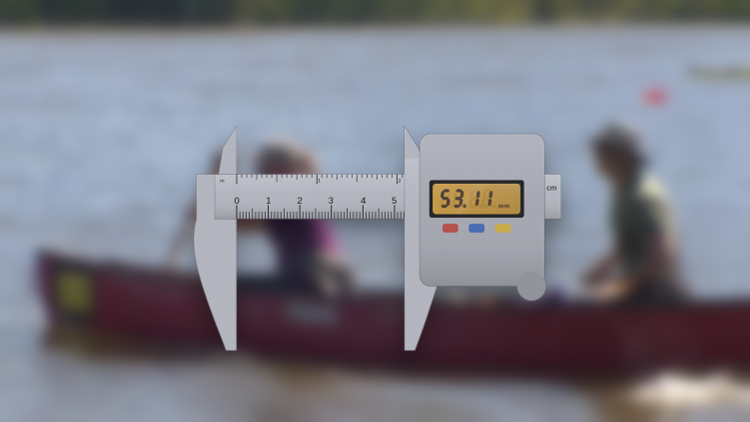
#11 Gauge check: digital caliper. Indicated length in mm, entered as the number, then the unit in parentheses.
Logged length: 53.11 (mm)
